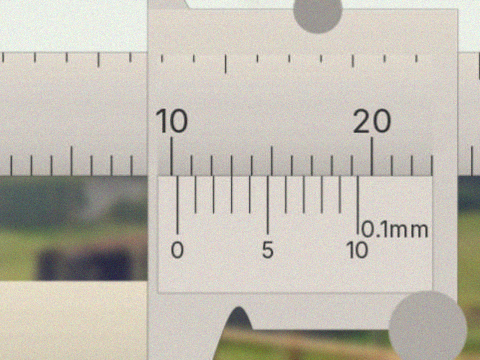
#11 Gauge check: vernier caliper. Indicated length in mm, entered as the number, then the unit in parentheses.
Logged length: 10.3 (mm)
